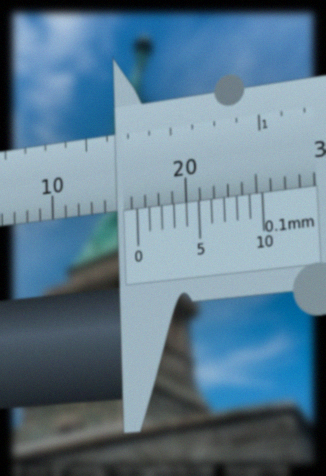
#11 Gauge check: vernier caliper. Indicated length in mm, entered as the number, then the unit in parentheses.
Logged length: 16.4 (mm)
